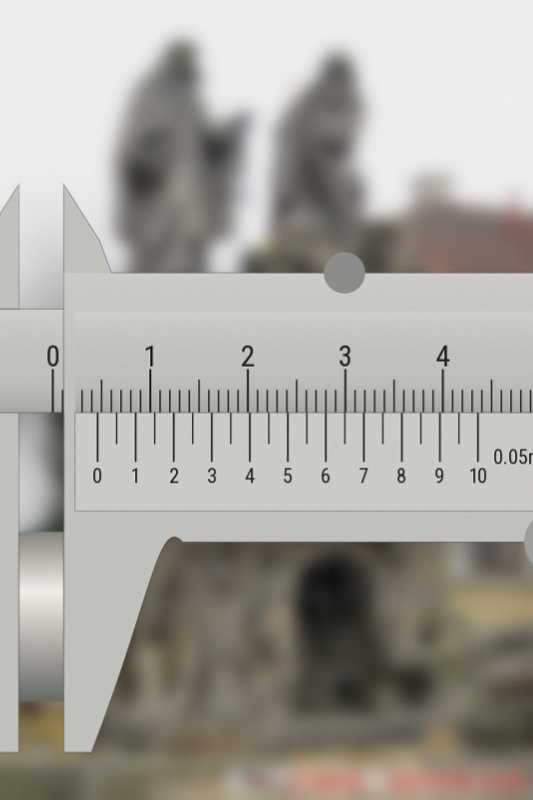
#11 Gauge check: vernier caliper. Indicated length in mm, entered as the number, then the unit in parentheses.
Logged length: 4.6 (mm)
